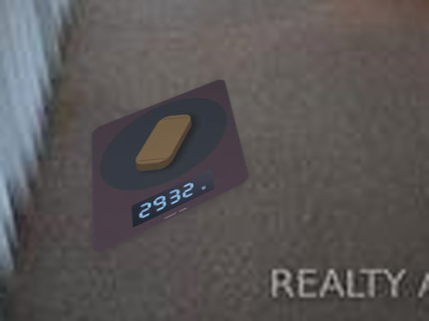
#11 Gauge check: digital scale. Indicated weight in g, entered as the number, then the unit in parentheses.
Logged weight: 2932 (g)
